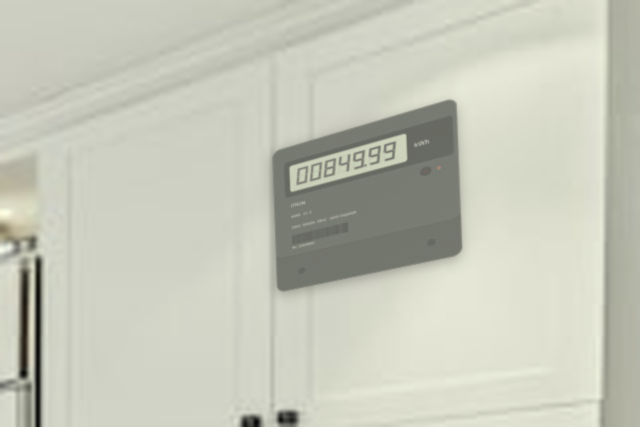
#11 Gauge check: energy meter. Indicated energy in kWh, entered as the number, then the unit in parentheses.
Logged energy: 849.99 (kWh)
